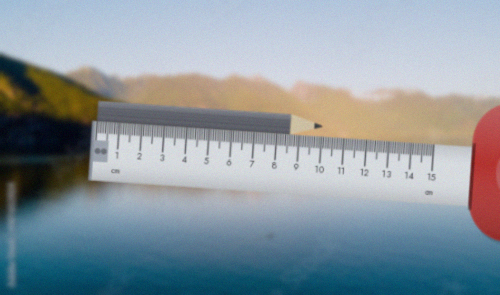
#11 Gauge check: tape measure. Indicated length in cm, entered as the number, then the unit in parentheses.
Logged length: 10 (cm)
